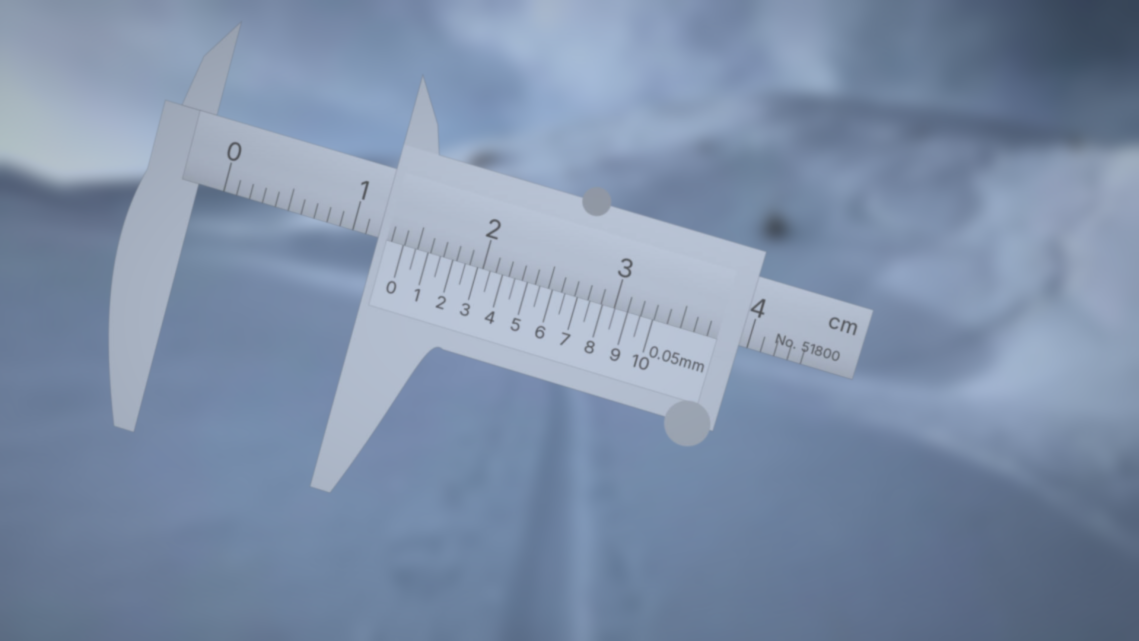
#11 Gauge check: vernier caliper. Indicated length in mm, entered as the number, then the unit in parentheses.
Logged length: 13.9 (mm)
